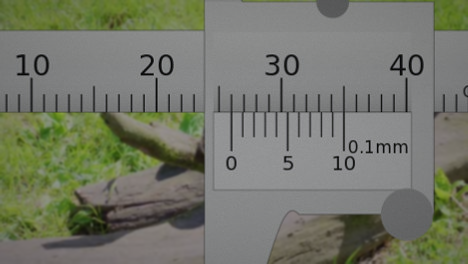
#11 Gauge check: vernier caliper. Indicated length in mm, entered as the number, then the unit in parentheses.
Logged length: 26.0 (mm)
